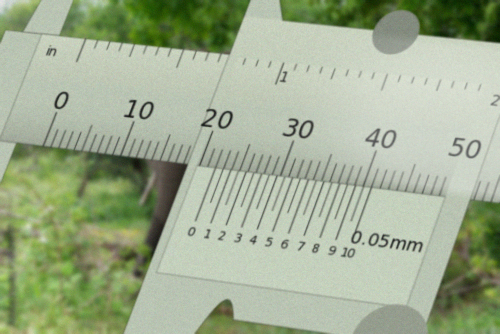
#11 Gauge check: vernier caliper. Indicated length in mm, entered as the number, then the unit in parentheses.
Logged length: 22.0 (mm)
